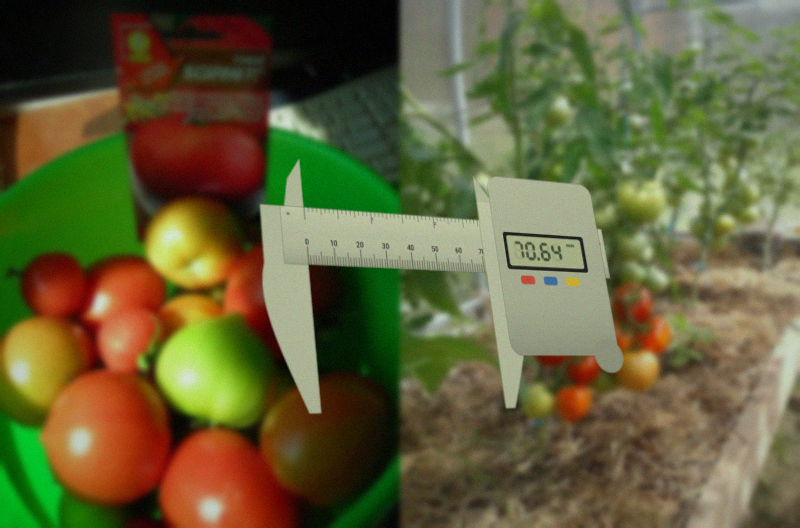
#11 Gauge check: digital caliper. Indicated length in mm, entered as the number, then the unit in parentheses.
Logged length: 70.64 (mm)
